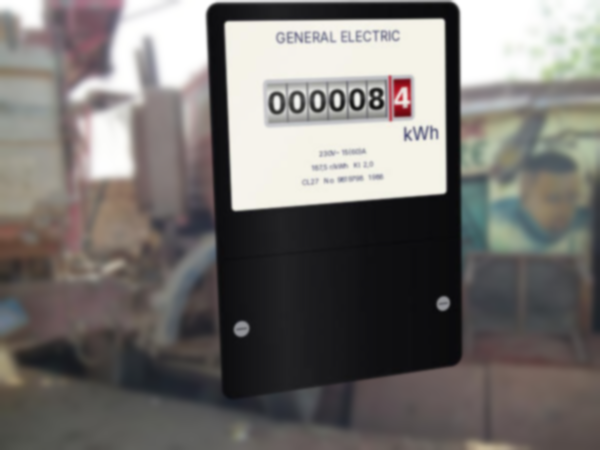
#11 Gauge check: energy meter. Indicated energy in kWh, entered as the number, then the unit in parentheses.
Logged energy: 8.4 (kWh)
